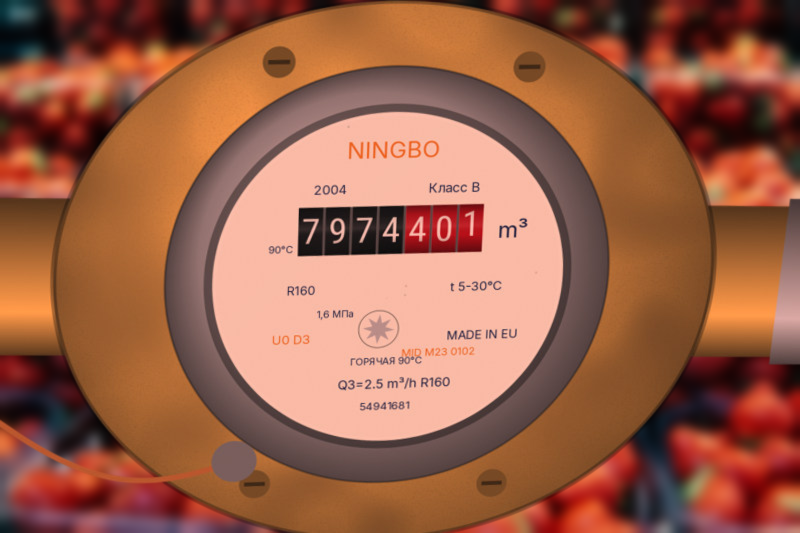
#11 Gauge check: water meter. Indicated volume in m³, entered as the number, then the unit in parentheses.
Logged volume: 7974.401 (m³)
